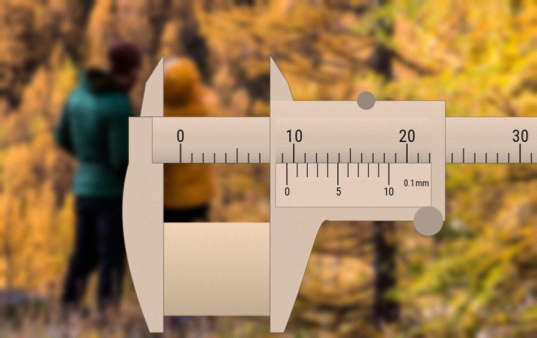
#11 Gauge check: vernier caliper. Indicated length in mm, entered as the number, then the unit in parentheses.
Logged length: 9.4 (mm)
